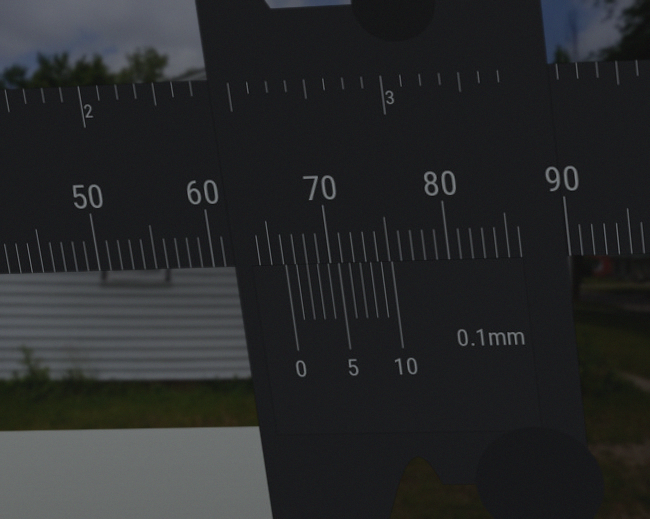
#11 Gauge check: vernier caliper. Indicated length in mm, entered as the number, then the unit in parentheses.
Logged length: 66.2 (mm)
